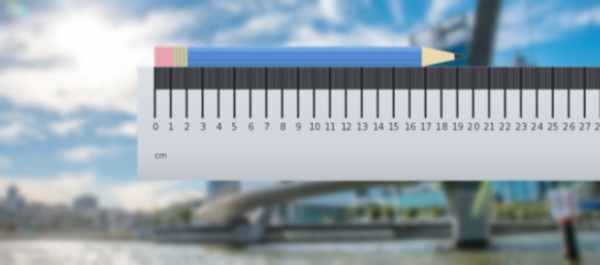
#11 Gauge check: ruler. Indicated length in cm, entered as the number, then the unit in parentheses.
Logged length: 19.5 (cm)
